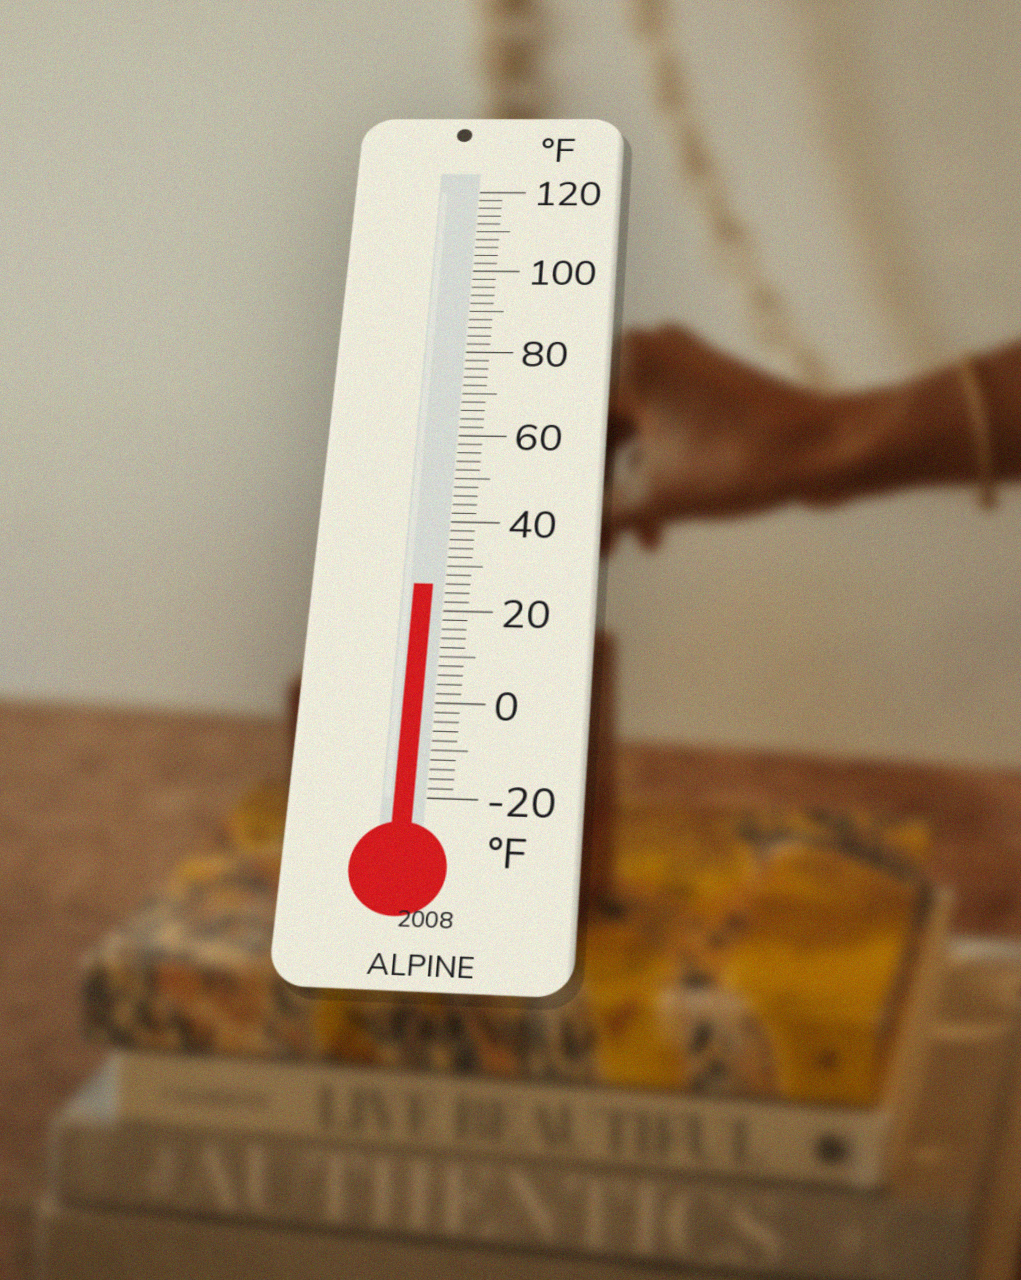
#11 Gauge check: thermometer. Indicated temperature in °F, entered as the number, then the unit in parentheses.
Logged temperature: 26 (°F)
